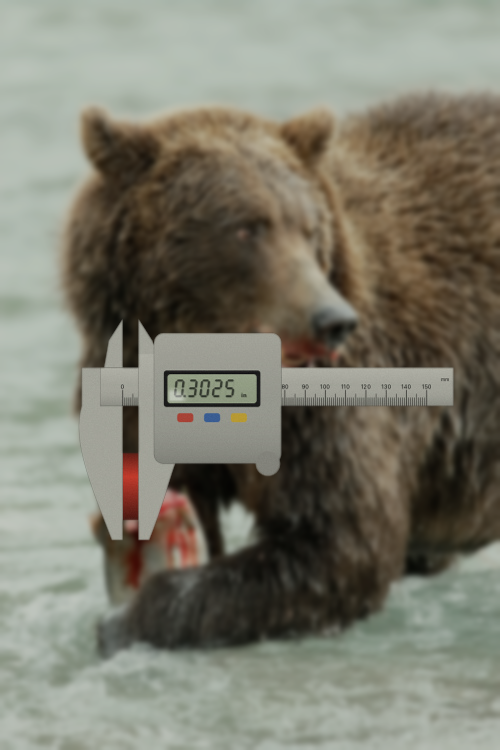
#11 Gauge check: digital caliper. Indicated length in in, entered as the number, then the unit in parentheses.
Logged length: 0.3025 (in)
